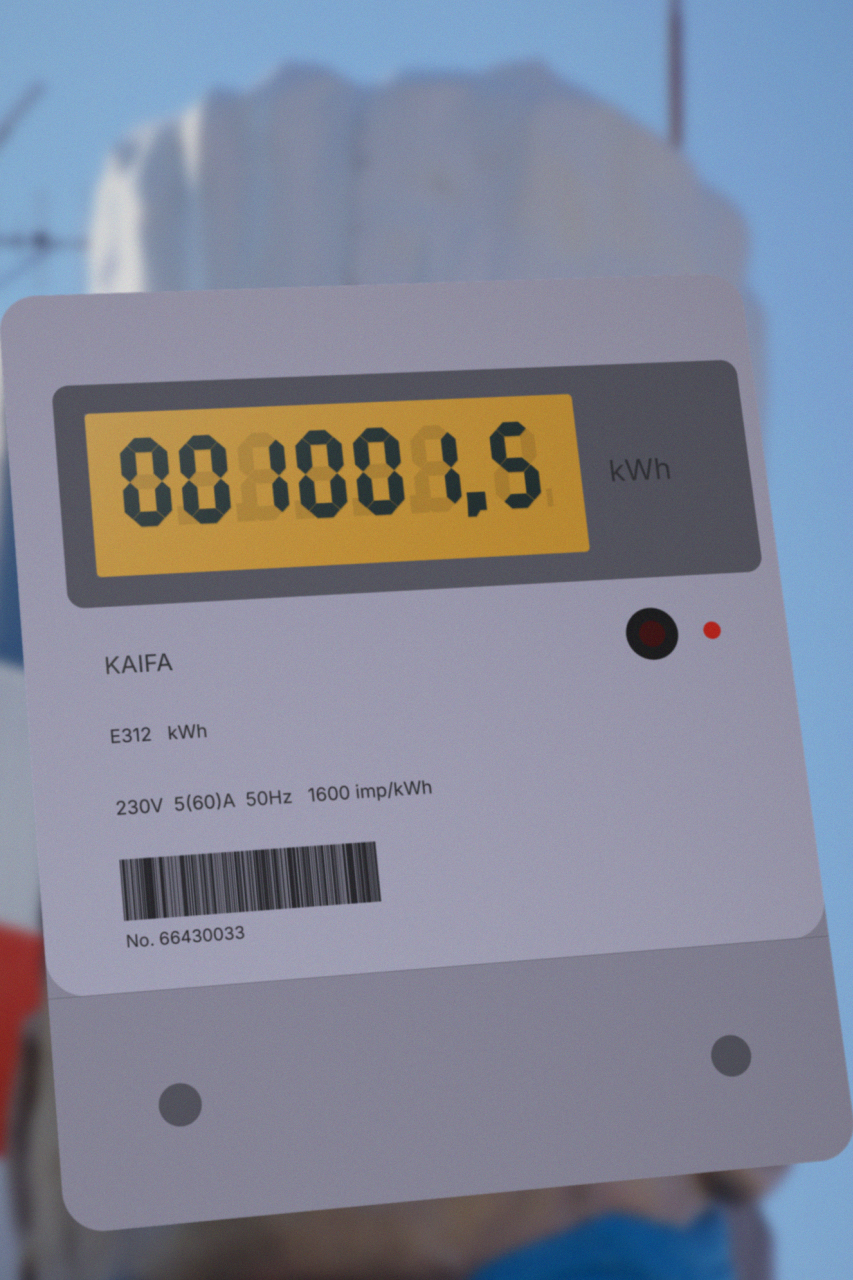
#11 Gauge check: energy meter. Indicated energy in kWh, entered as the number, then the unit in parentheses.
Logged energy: 1001.5 (kWh)
